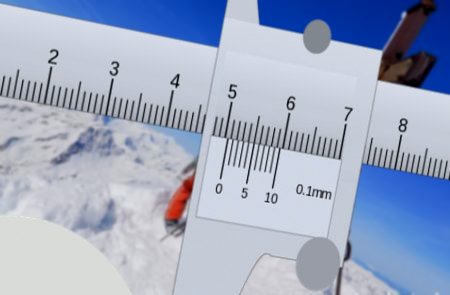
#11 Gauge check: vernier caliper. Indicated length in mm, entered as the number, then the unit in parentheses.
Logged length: 50.5 (mm)
